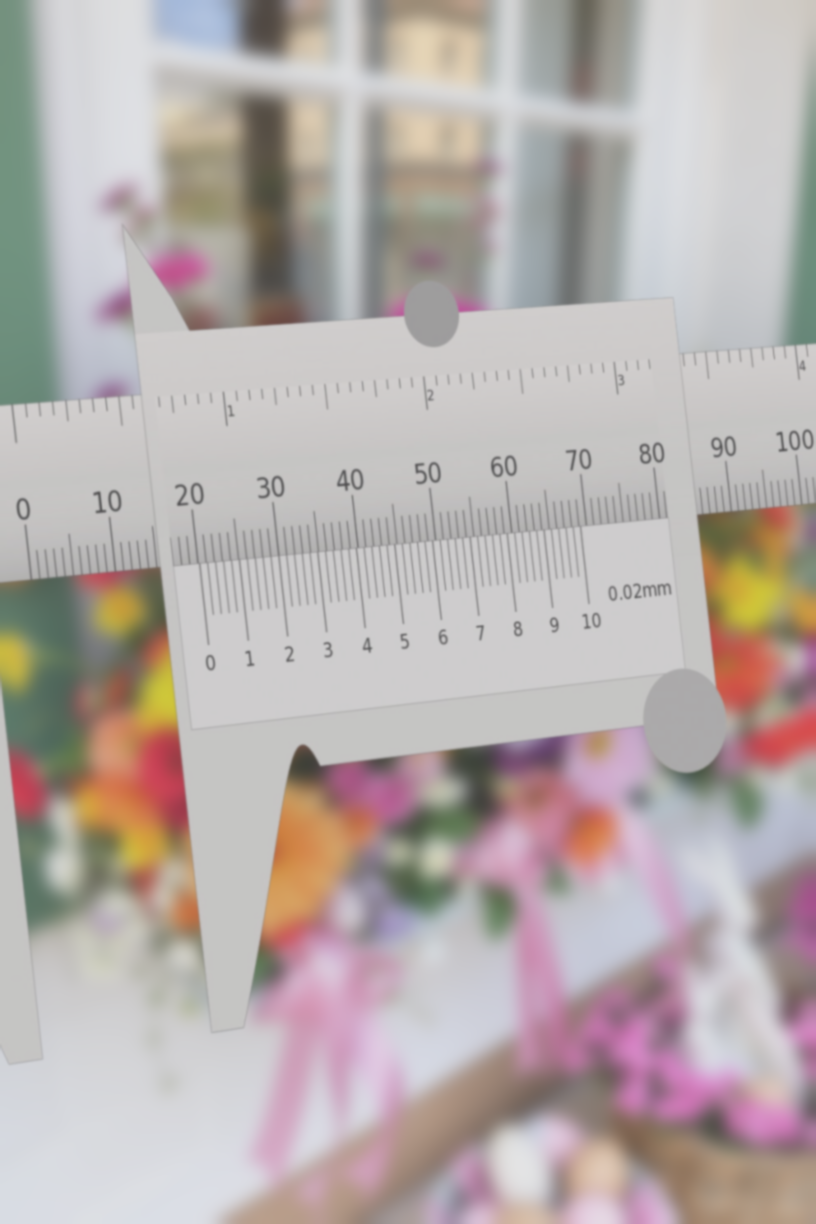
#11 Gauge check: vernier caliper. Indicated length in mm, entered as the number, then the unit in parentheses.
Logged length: 20.2 (mm)
